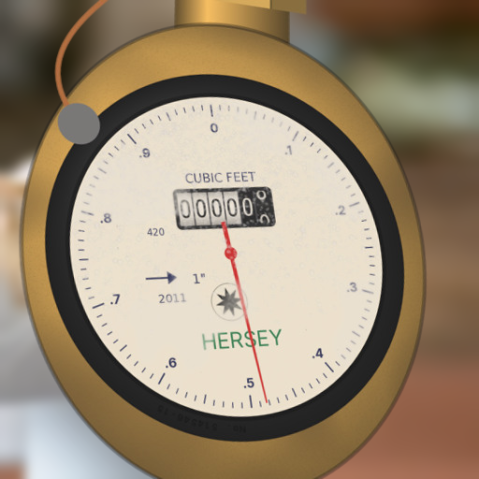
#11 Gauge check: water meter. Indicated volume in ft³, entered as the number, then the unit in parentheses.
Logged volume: 8.48 (ft³)
